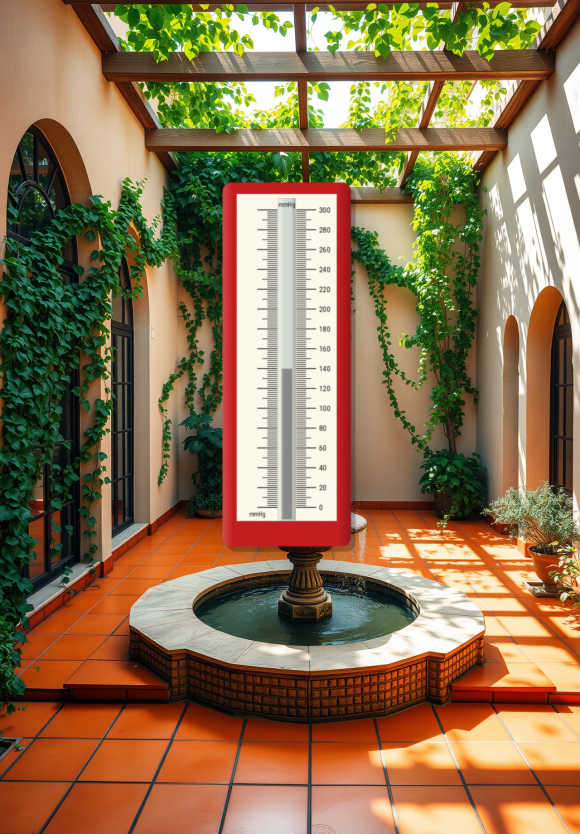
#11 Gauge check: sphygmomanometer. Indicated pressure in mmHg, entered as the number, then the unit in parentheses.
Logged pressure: 140 (mmHg)
